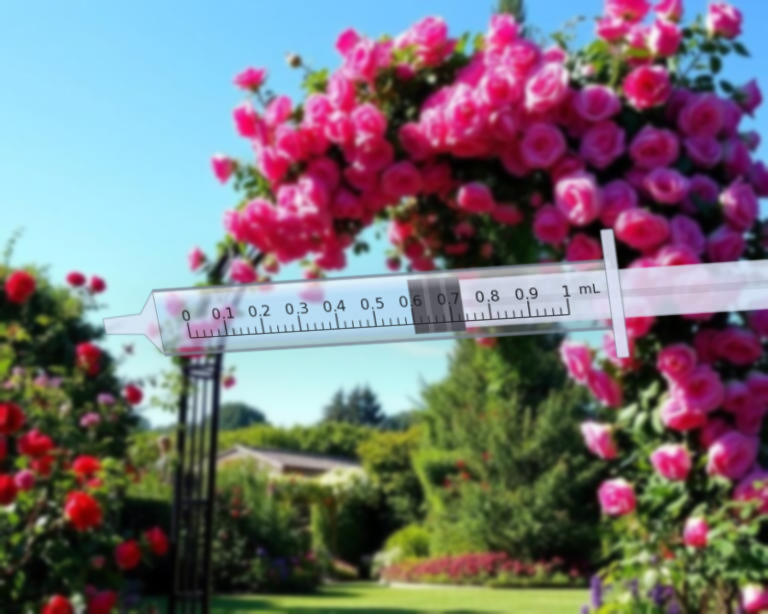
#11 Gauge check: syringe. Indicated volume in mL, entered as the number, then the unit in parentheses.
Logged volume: 0.6 (mL)
